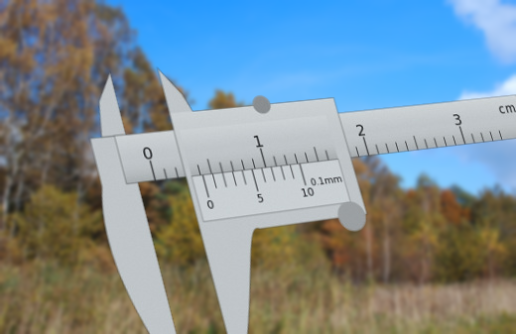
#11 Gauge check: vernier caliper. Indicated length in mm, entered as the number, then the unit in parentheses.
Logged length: 4.2 (mm)
